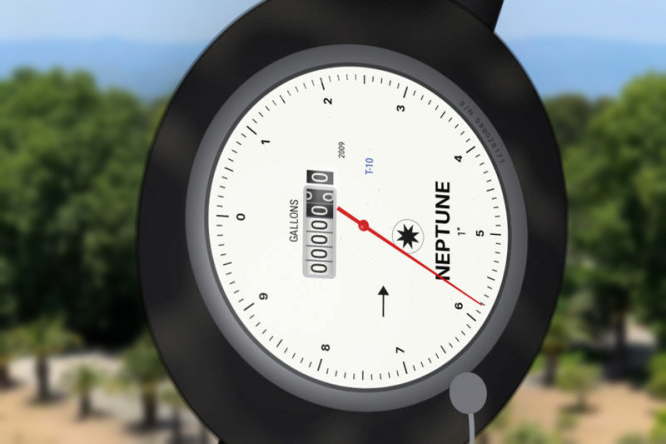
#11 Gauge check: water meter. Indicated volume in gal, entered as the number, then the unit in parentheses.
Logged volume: 85.8 (gal)
